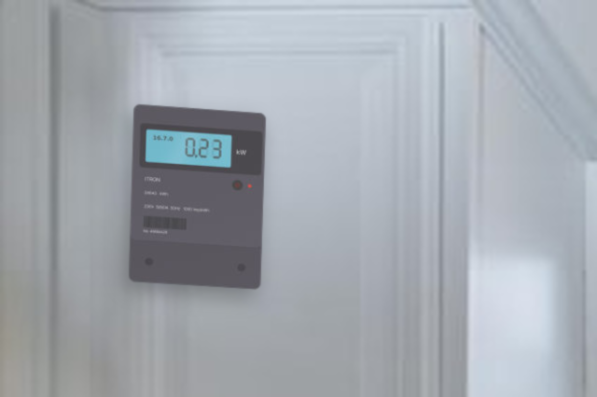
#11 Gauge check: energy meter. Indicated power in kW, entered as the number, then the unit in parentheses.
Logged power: 0.23 (kW)
